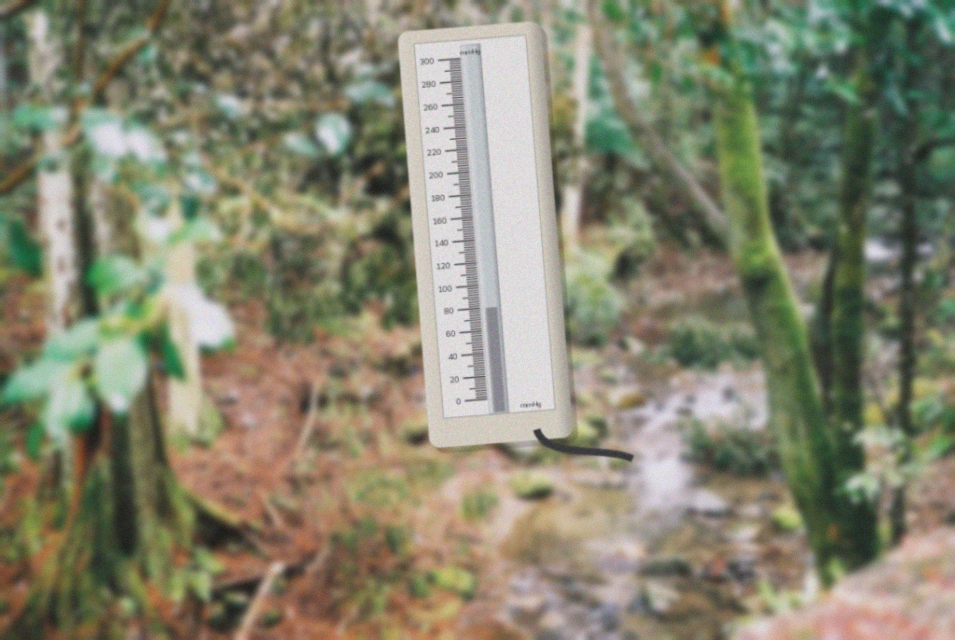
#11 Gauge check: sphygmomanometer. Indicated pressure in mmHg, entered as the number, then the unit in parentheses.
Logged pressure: 80 (mmHg)
